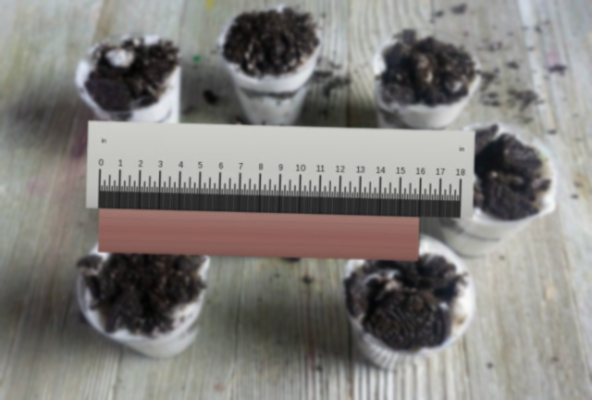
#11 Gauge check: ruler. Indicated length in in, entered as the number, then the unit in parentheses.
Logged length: 16 (in)
